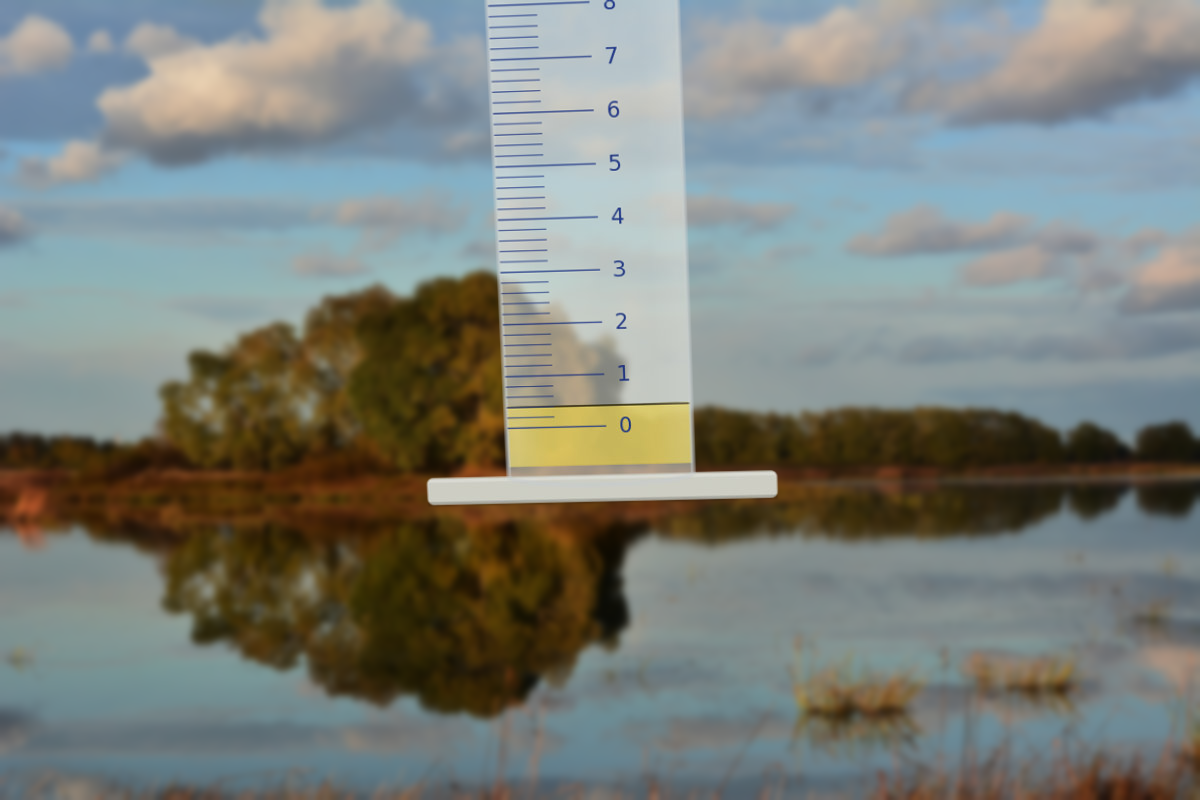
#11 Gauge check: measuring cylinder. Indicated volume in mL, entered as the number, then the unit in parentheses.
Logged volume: 0.4 (mL)
